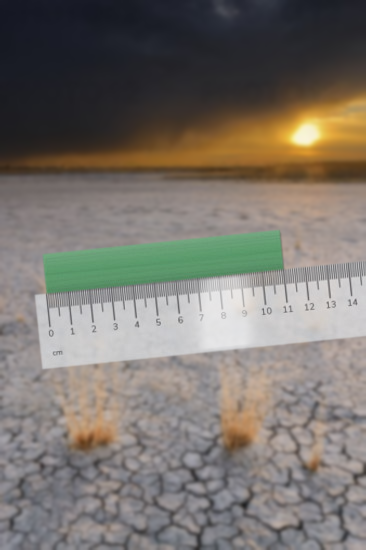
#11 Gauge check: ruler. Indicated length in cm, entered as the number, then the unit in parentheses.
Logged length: 11 (cm)
